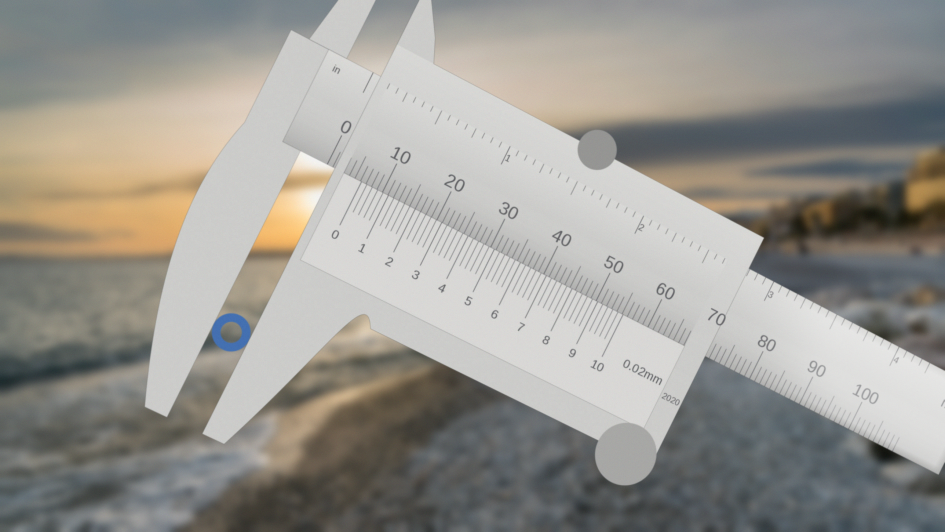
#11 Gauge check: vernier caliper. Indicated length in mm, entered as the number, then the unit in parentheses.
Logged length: 6.2 (mm)
